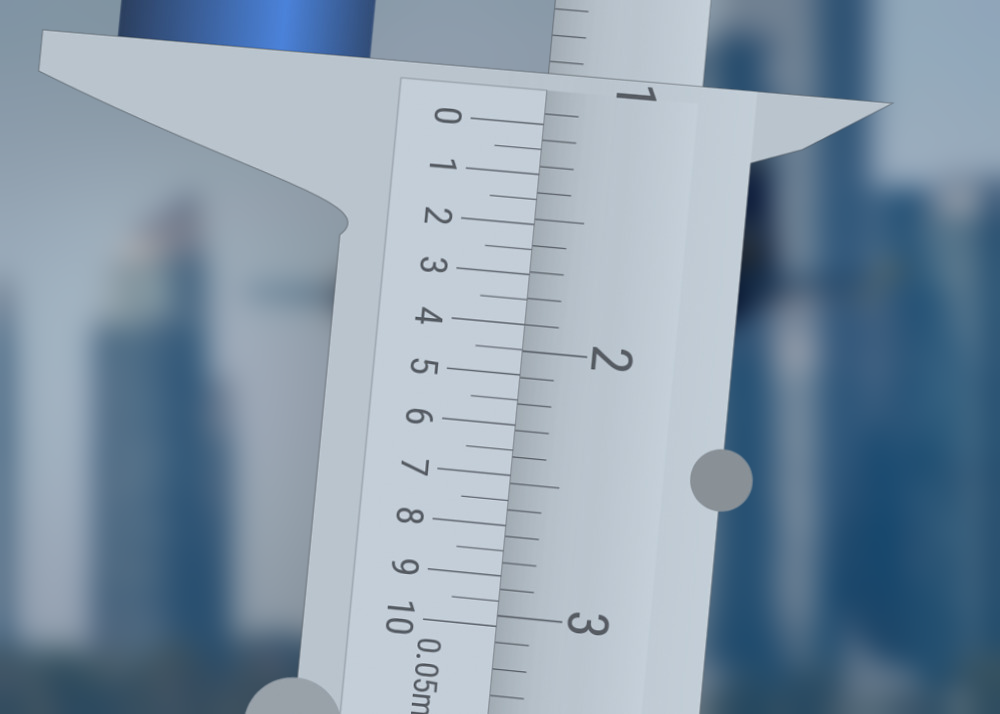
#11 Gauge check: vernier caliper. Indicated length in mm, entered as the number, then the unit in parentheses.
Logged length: 11.40 (mm)
